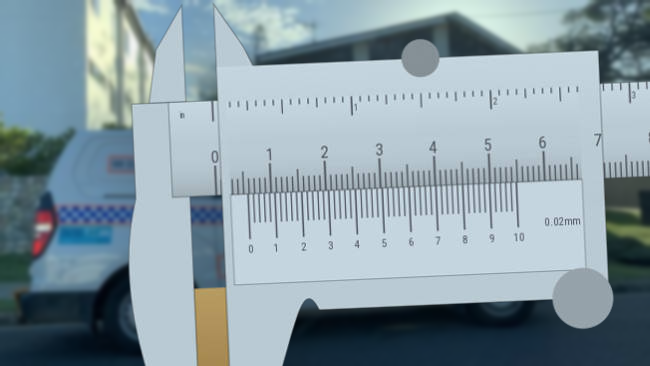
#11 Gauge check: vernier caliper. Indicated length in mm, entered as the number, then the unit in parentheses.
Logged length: 5.8 (mm)
